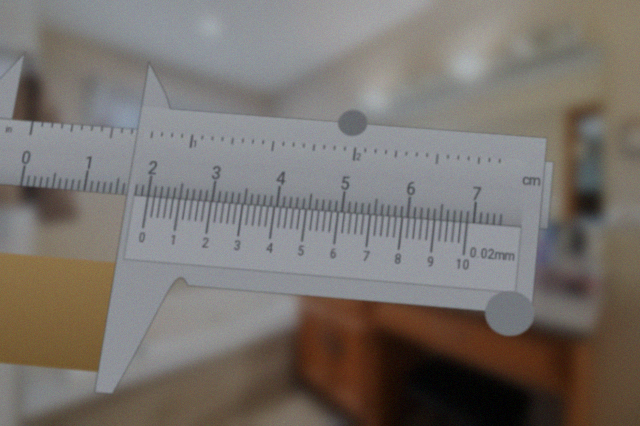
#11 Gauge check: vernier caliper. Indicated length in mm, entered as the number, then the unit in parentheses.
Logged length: 20.0 (mm)
